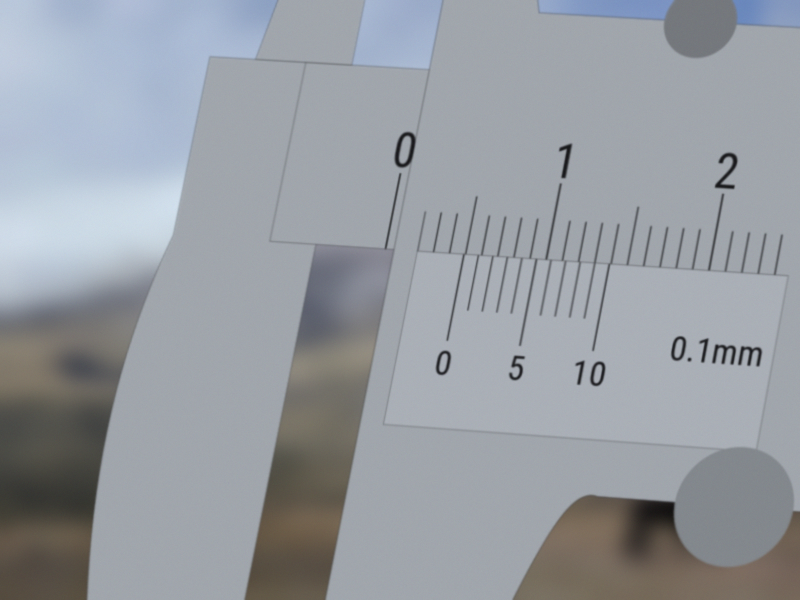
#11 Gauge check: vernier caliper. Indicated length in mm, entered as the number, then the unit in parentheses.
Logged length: 4.9 (mm)
